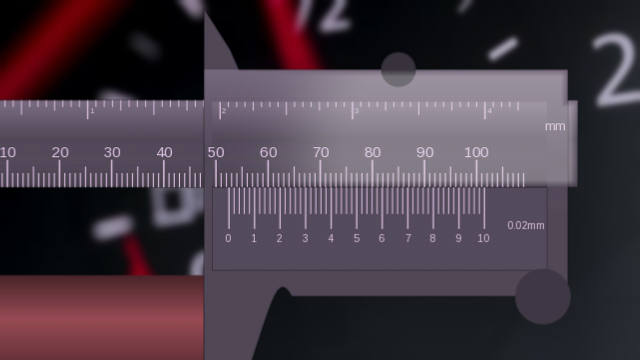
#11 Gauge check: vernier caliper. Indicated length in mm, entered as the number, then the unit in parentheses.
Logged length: 52.5 (mm)
